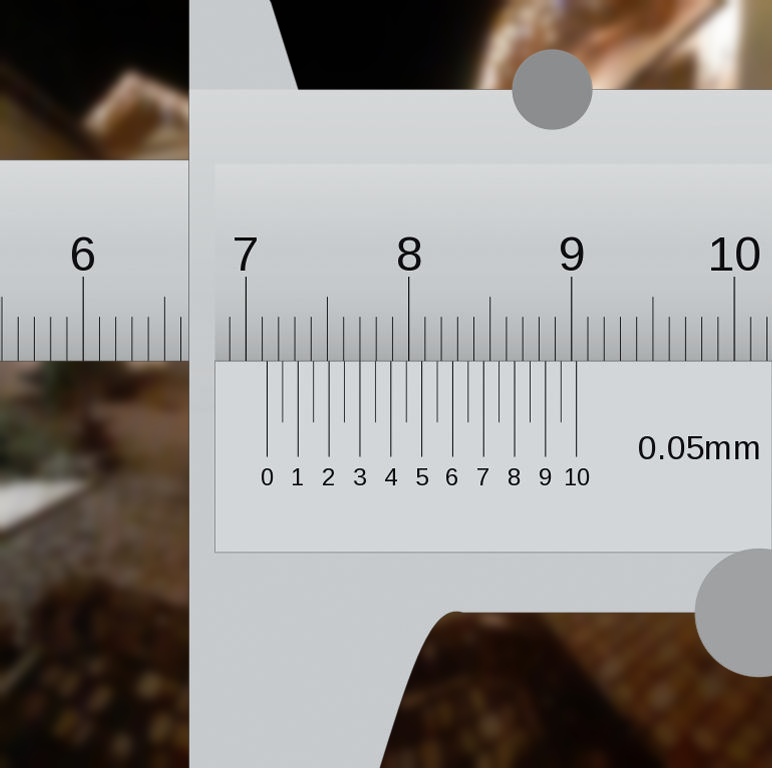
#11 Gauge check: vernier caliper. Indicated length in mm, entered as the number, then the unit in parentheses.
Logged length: 71.3 (mm)
